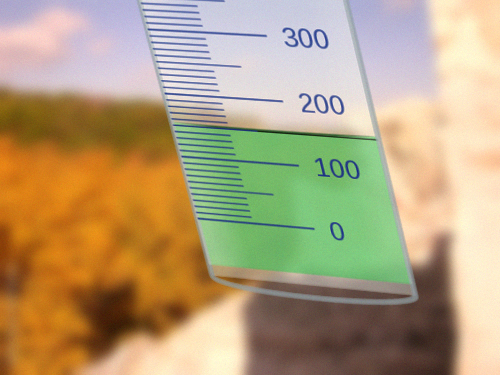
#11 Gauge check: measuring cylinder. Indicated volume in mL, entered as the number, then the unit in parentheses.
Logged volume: 150 (mL)
